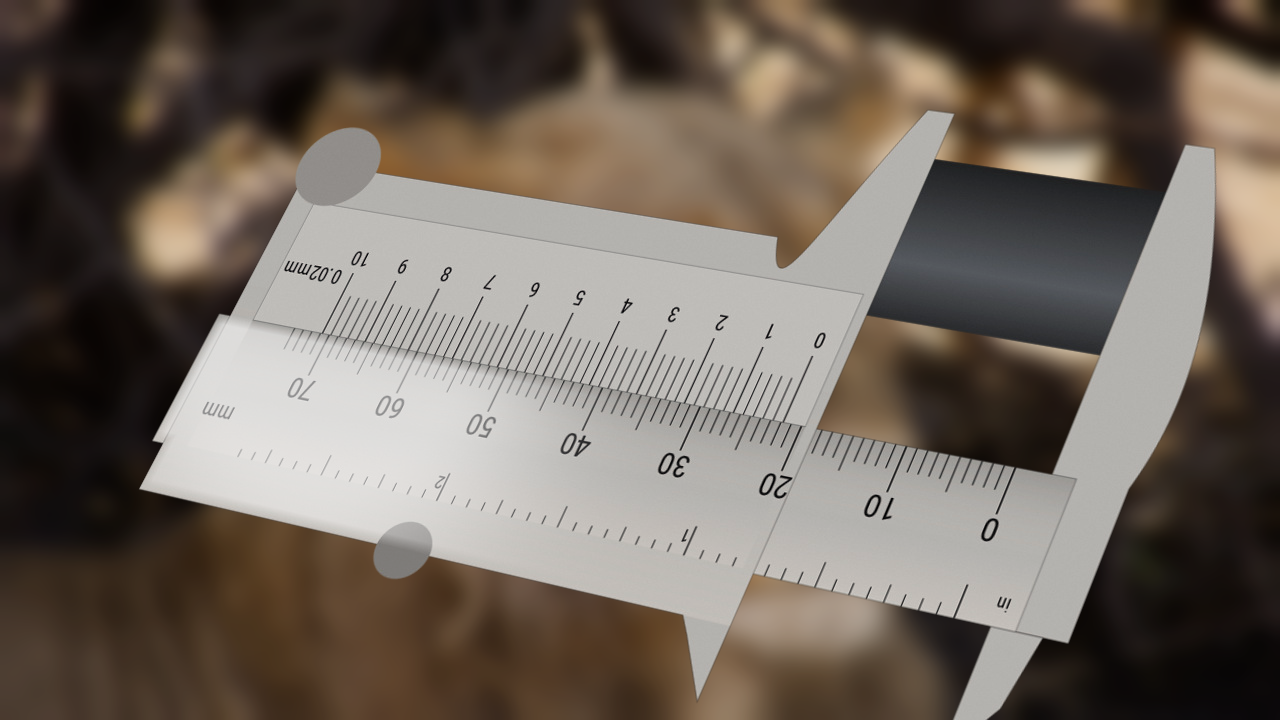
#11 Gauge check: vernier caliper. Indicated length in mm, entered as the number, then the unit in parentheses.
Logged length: 21.8 (mm)
